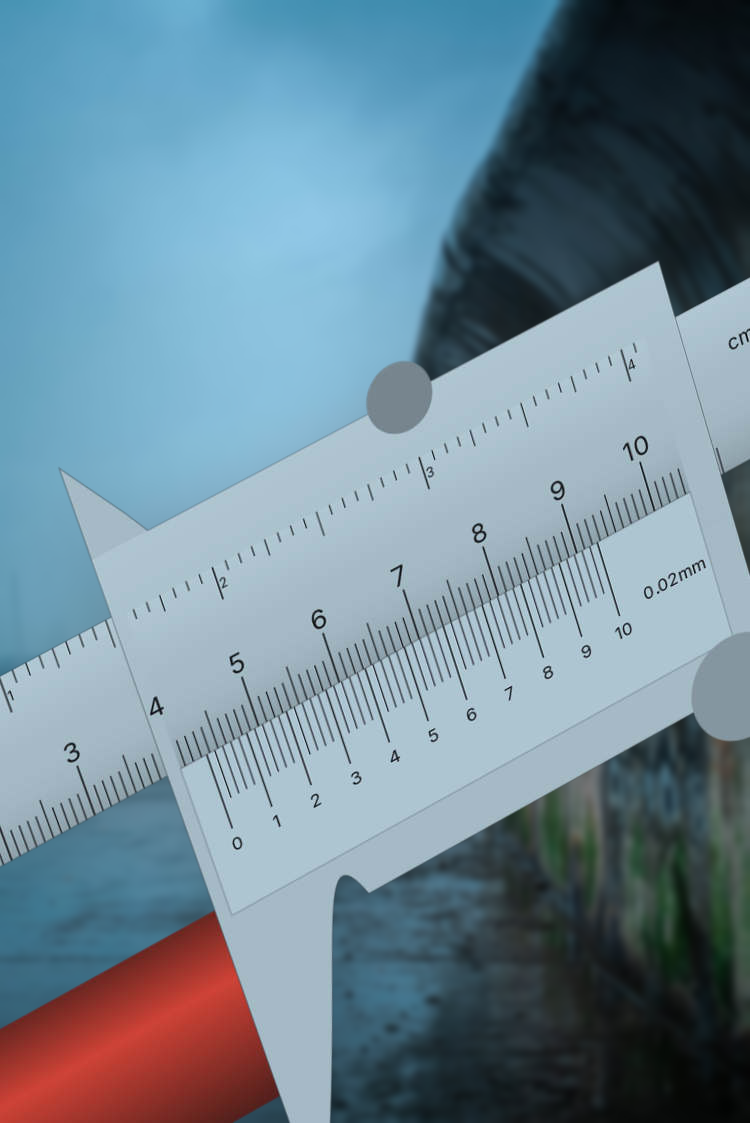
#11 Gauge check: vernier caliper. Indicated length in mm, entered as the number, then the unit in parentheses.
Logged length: 43.6 (mm)
